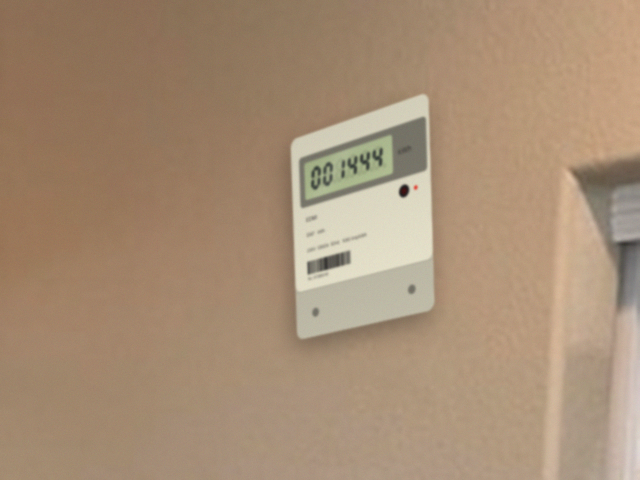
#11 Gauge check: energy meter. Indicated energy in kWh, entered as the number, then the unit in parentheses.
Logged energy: 1444 (kWh)
